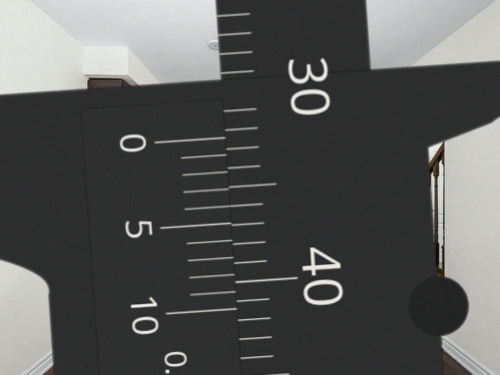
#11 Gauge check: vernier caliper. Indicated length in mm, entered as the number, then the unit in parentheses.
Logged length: 32.4 (mm)
